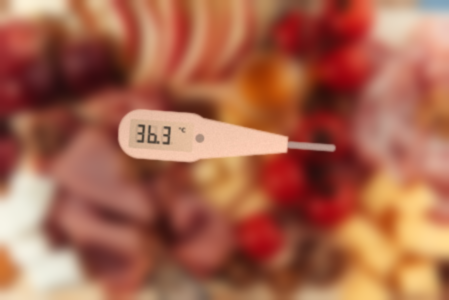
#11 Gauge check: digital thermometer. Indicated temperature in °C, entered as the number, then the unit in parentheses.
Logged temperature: 36.3 (°C)
